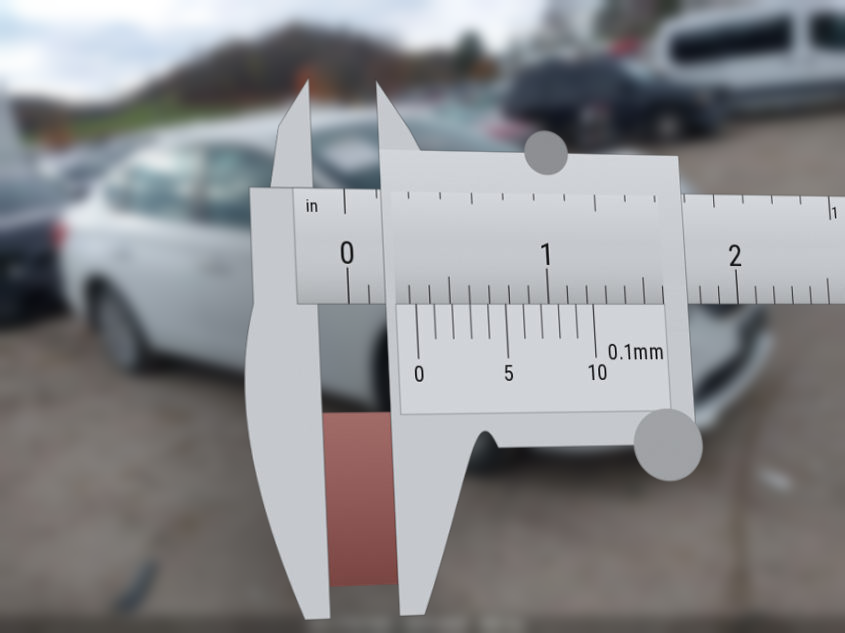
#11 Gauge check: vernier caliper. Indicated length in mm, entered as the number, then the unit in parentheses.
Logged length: 3.3 (mm)
